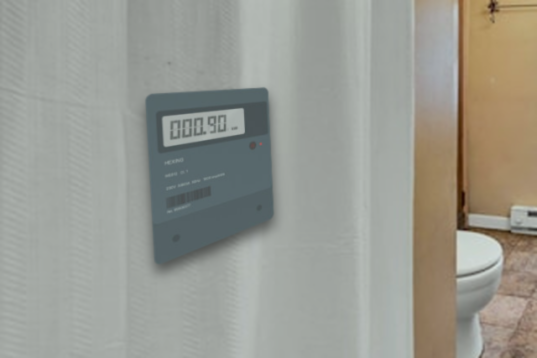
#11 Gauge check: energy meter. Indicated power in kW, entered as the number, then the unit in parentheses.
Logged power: 0.90 (kW)
